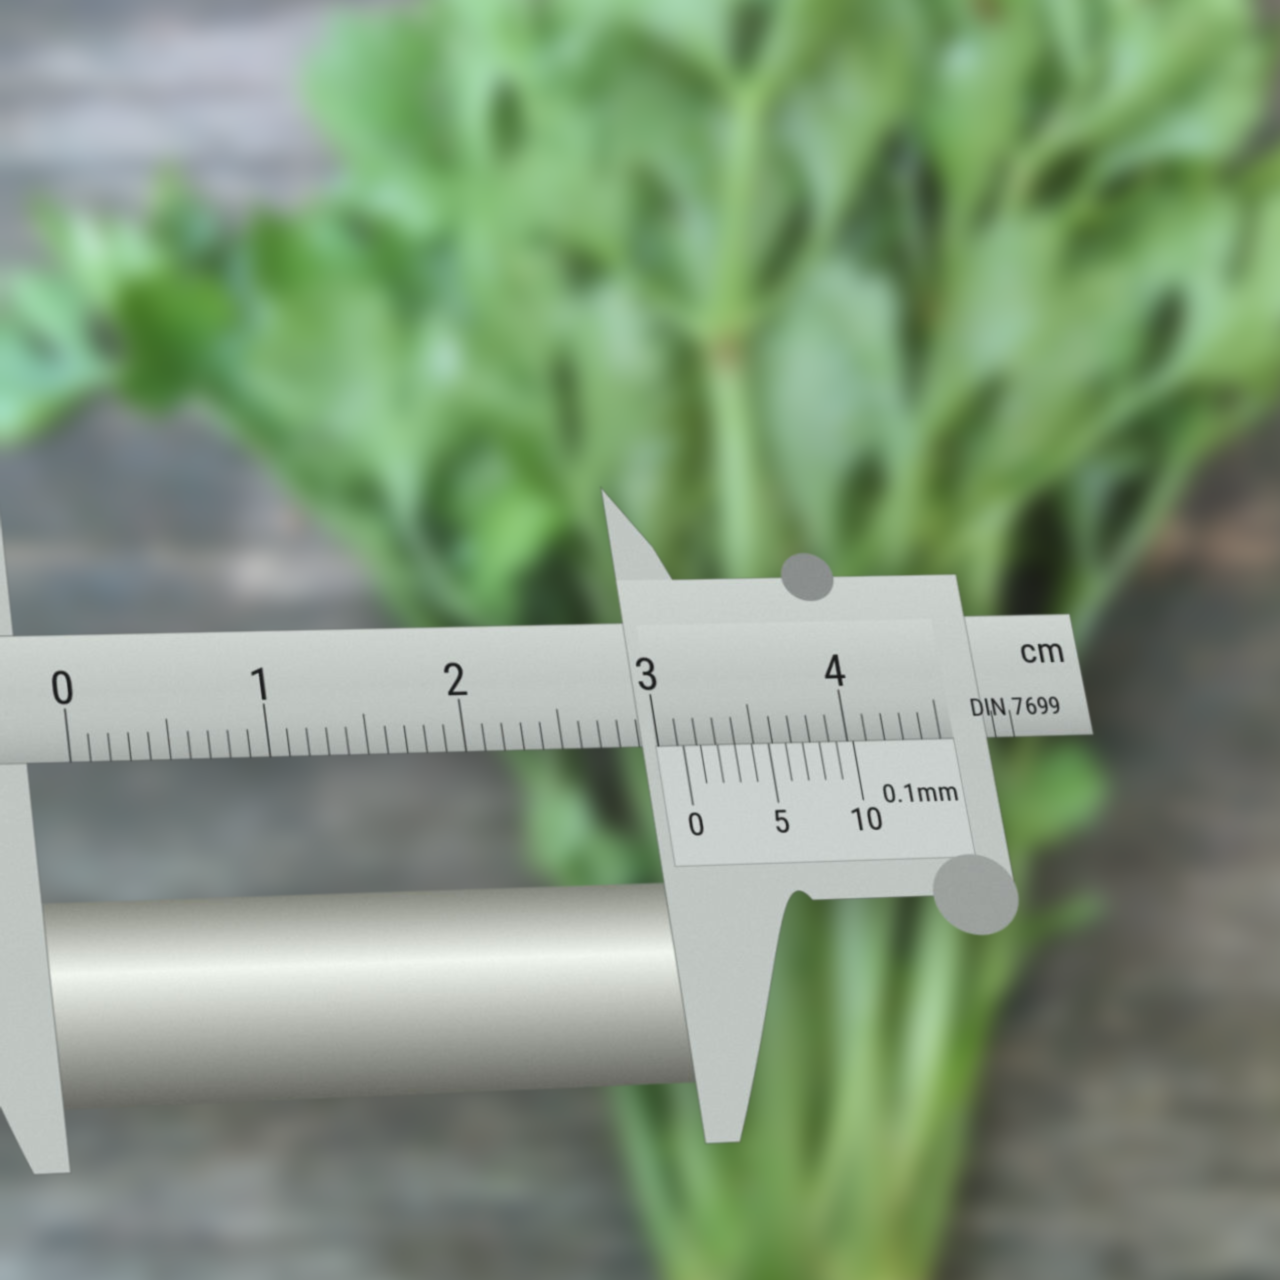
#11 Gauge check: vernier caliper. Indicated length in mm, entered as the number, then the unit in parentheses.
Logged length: 31.3 (mm)
